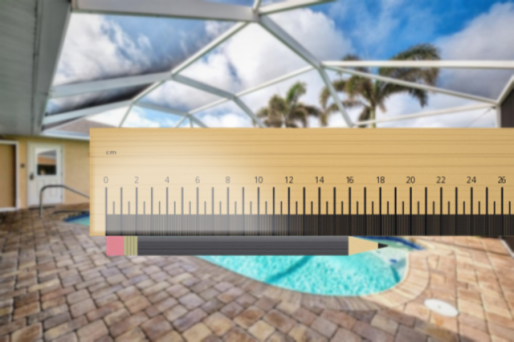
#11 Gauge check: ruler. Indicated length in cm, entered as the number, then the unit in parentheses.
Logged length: 18.5 (cm)
